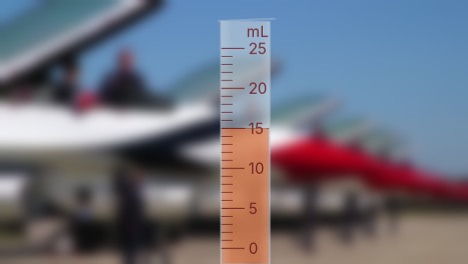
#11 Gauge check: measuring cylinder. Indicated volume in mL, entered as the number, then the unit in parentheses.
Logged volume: 15 (mL)
